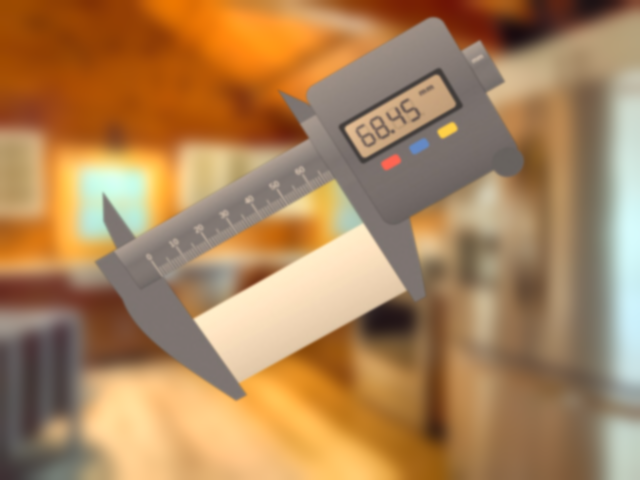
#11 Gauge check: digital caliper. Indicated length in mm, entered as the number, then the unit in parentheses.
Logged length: 68.45 (mm)
